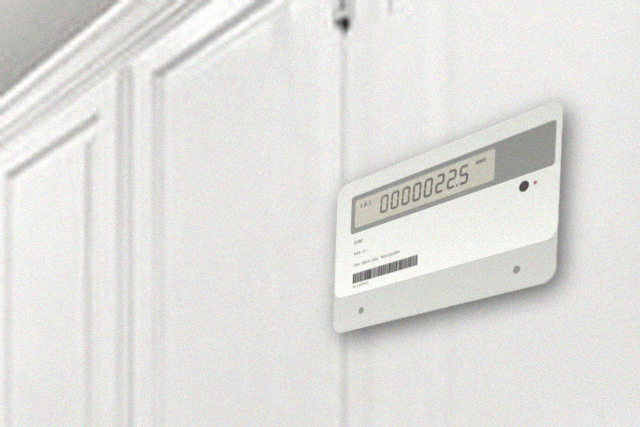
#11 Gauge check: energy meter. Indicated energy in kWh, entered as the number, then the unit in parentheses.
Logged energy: 22.5 (kWh)
